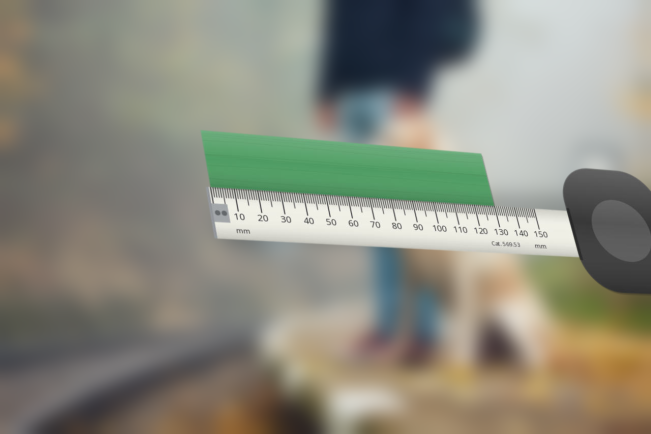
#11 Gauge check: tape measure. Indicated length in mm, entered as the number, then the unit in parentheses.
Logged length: 130 (mm)
